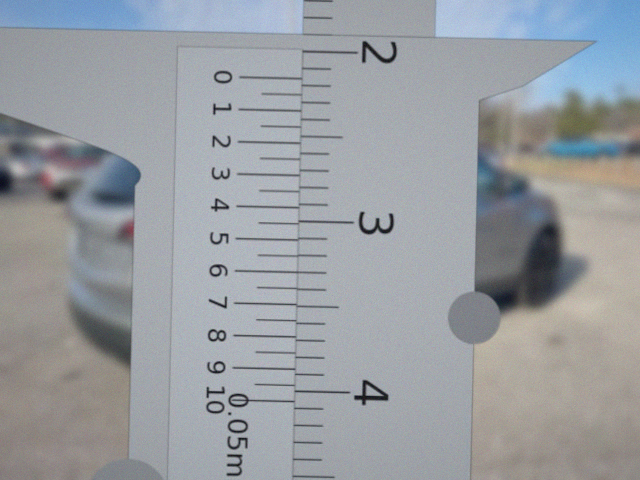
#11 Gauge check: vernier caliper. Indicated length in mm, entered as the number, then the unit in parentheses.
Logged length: 21.6 (mm)
